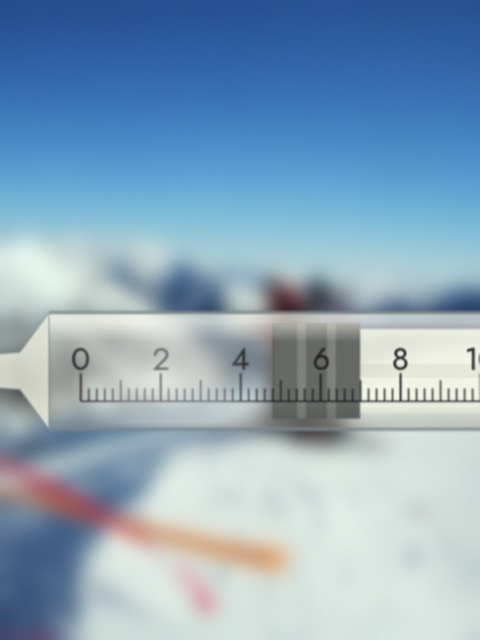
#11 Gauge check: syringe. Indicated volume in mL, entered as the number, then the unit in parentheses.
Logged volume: 4.8 (mL)
